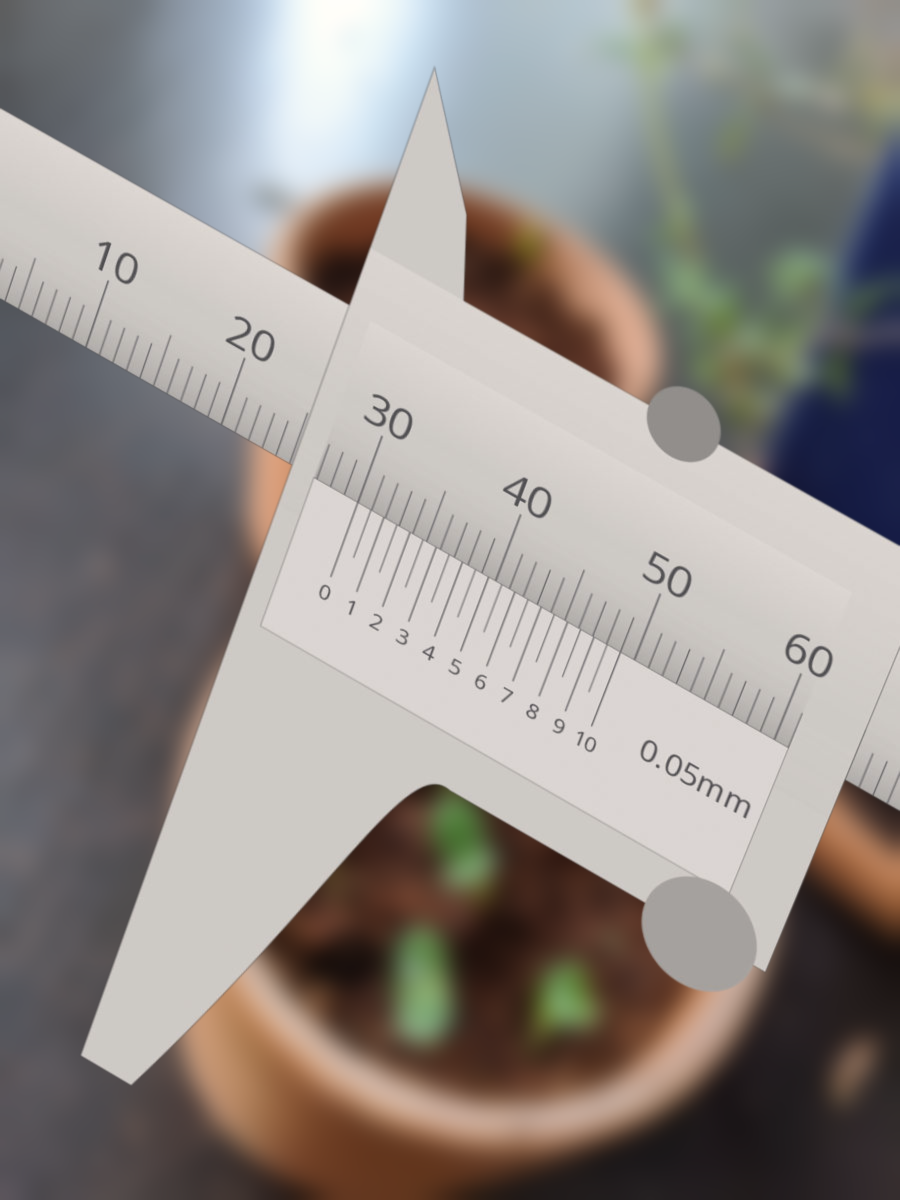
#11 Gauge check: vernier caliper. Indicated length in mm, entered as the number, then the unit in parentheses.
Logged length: 30.0 (mm)
